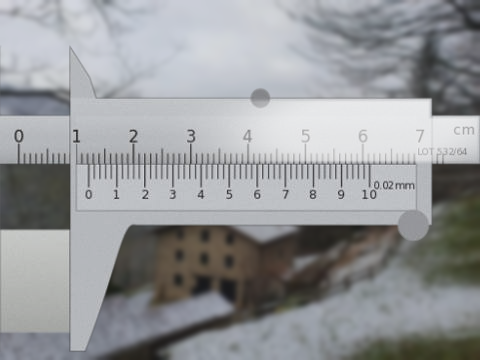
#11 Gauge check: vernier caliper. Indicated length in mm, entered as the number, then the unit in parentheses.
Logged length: 12.2 (mm)
